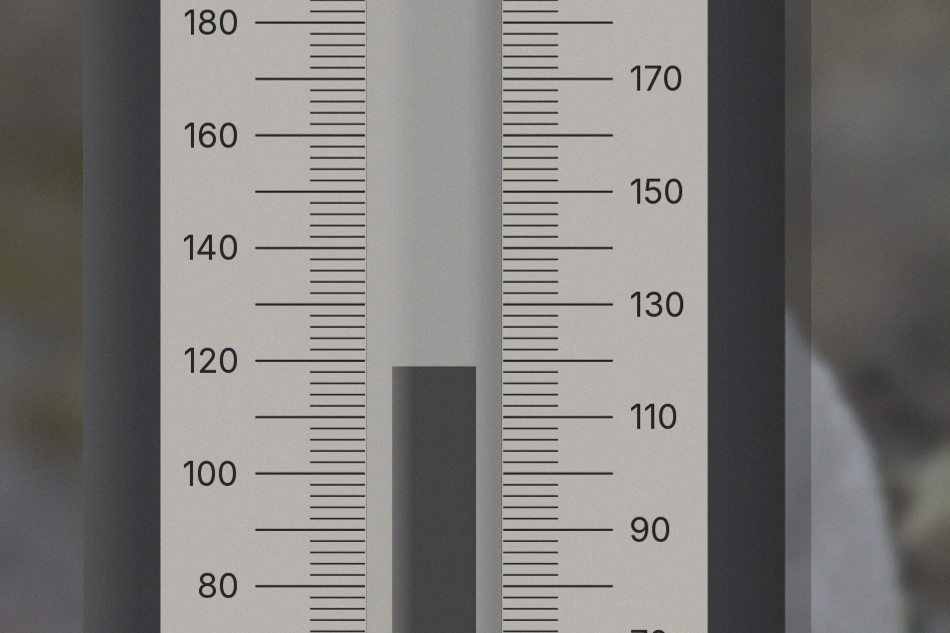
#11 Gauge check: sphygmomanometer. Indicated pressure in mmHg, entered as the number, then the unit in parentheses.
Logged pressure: 119 (mmHg)
